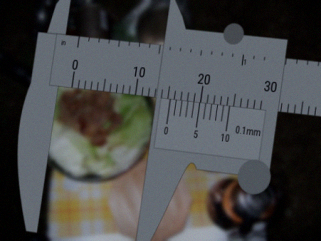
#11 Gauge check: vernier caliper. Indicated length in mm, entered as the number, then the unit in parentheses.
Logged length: 15.4 (mm)
